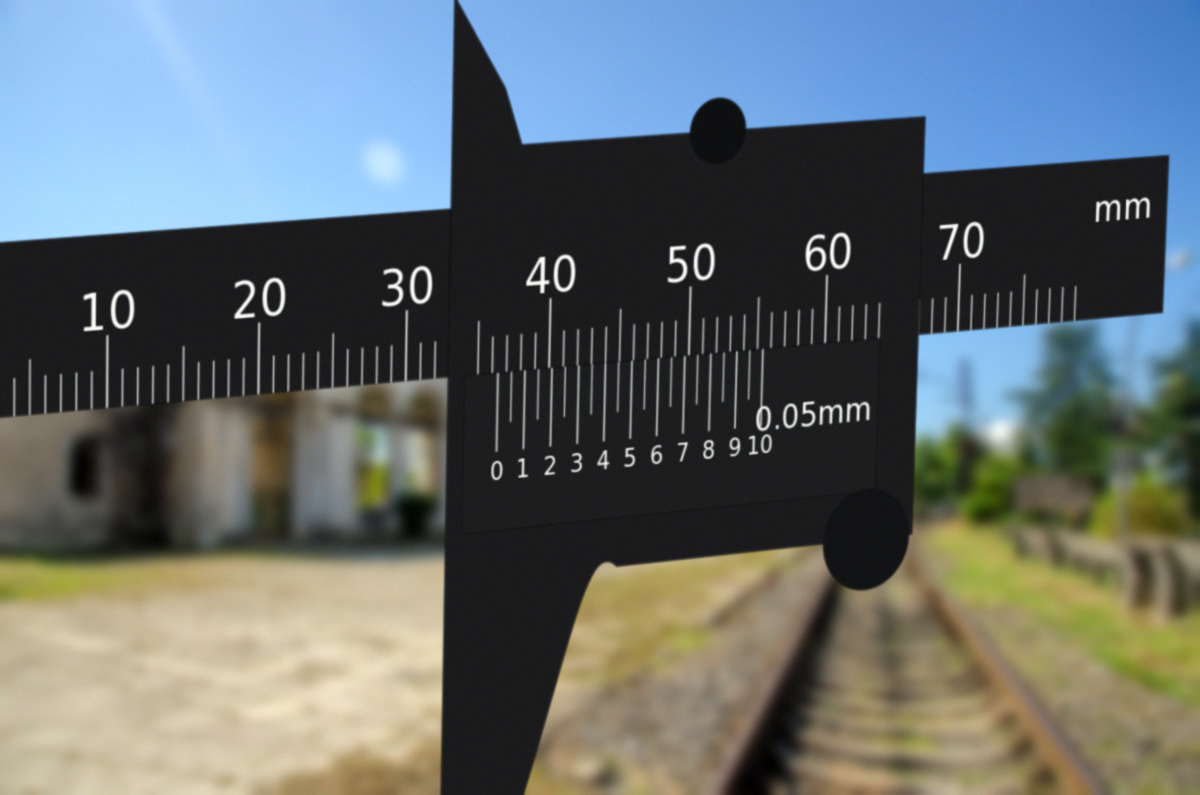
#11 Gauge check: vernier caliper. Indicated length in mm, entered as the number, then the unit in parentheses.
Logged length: 36.4 (mm)
